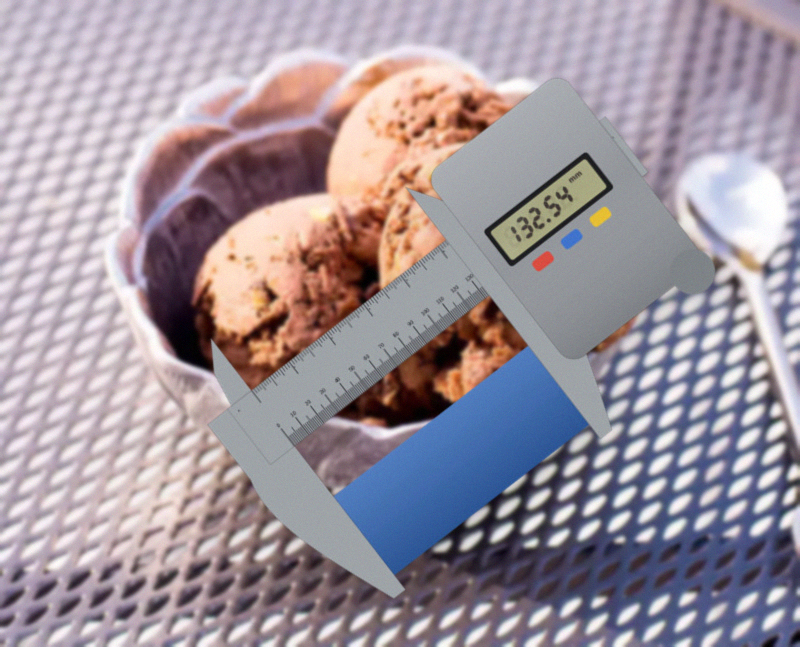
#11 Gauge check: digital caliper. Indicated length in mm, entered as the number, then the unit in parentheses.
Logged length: 132.54 (mm)
